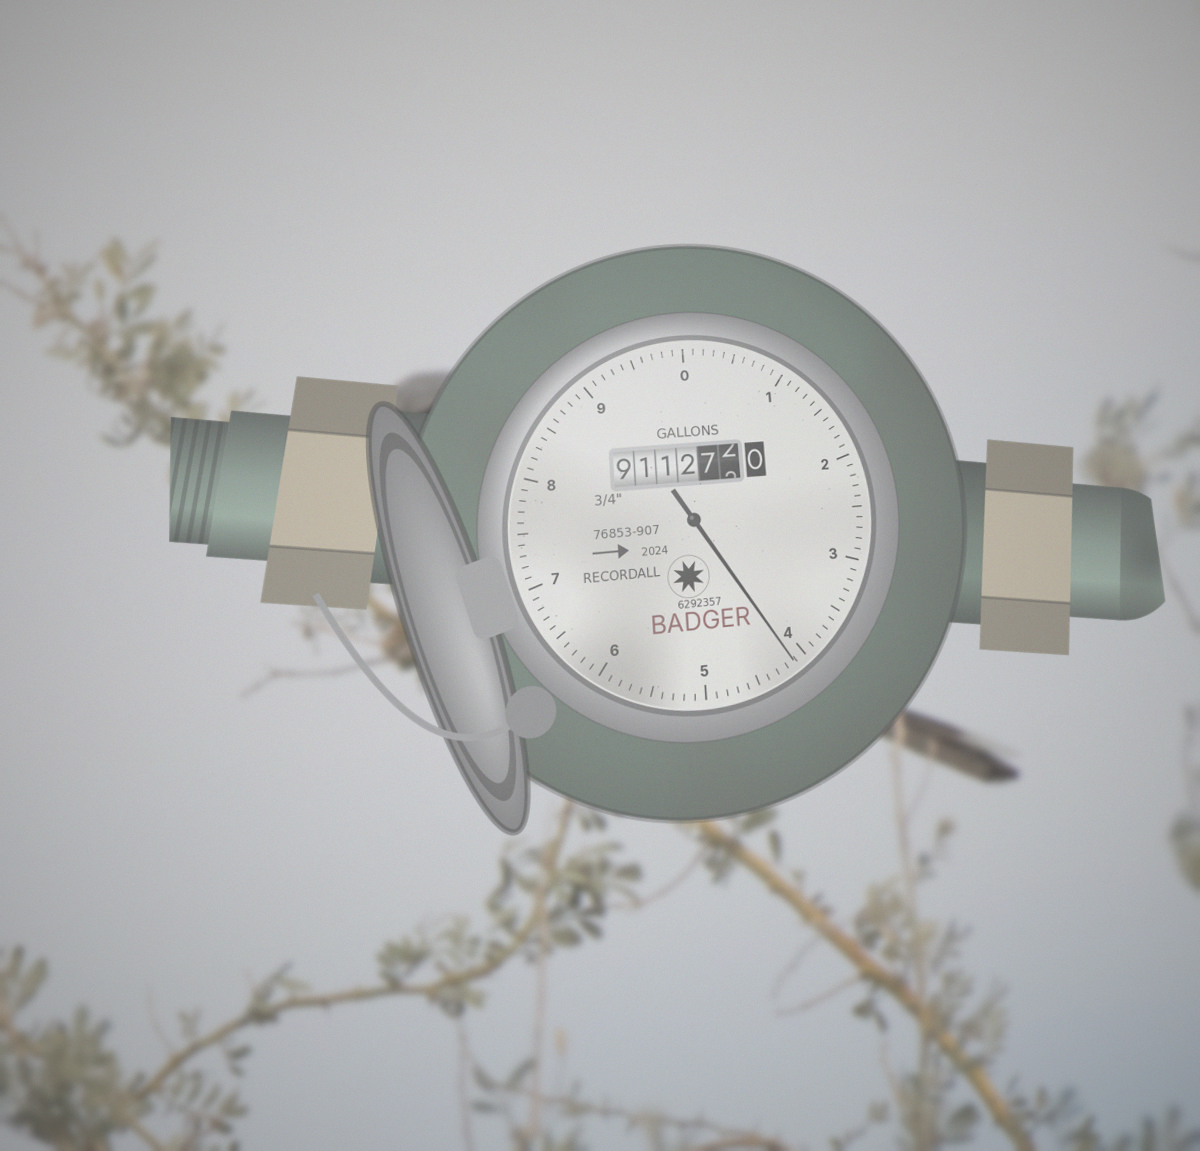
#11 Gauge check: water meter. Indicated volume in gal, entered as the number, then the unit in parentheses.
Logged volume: 9112724.1 (gal)
